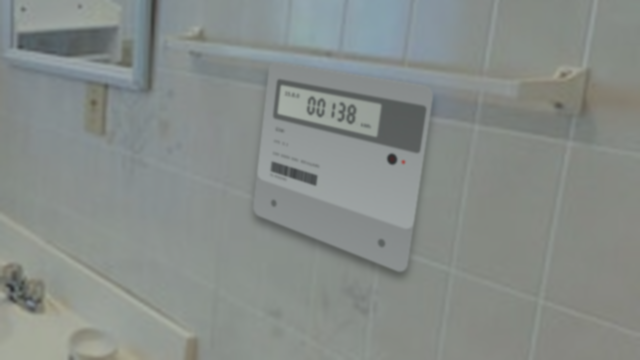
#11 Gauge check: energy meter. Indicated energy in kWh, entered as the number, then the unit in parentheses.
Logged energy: 138 (kWh)
